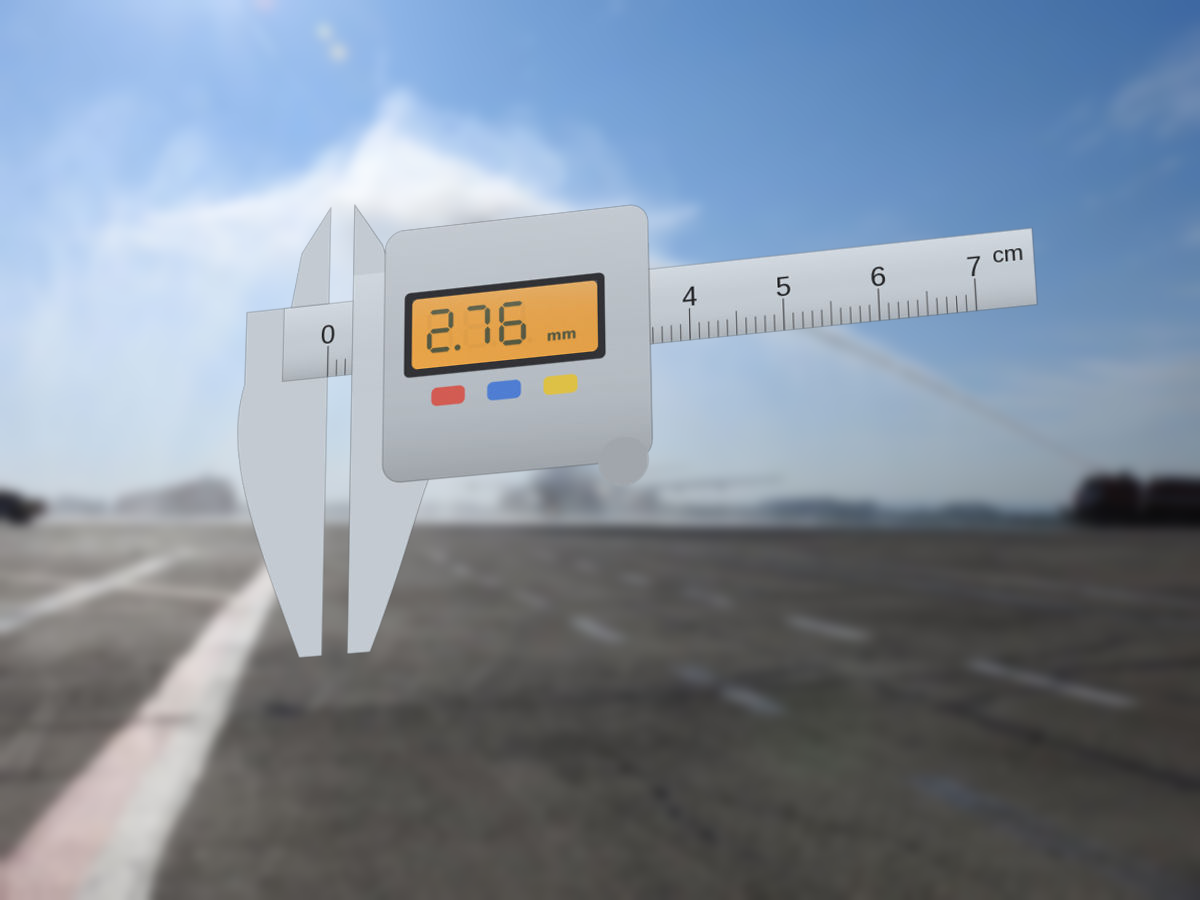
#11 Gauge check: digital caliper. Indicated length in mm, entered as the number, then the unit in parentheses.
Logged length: 2.76 (mm)
